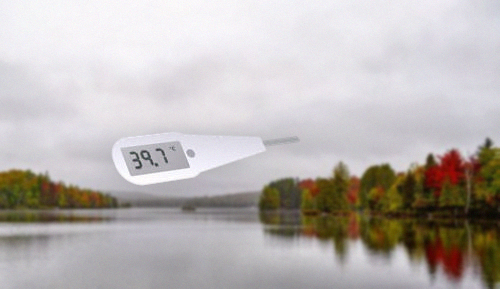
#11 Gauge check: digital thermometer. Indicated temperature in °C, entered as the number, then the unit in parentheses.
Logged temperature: 39.7 (°C)
